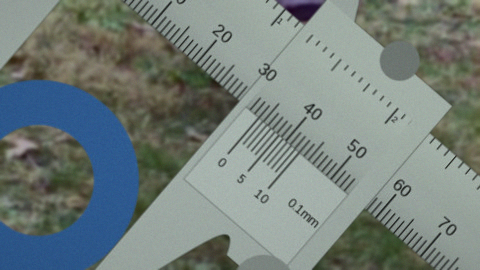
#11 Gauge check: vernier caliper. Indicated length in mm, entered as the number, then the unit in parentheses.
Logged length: 34.0 (mm)
